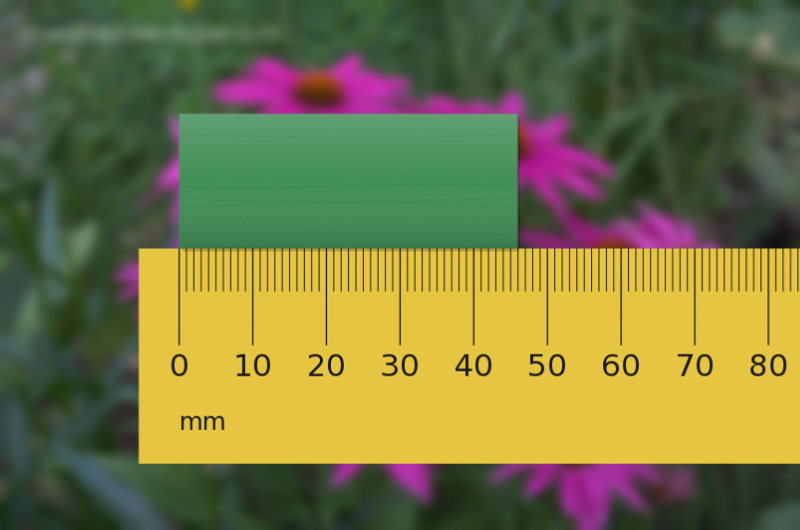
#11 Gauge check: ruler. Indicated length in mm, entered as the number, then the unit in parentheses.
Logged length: 46 (mm)
